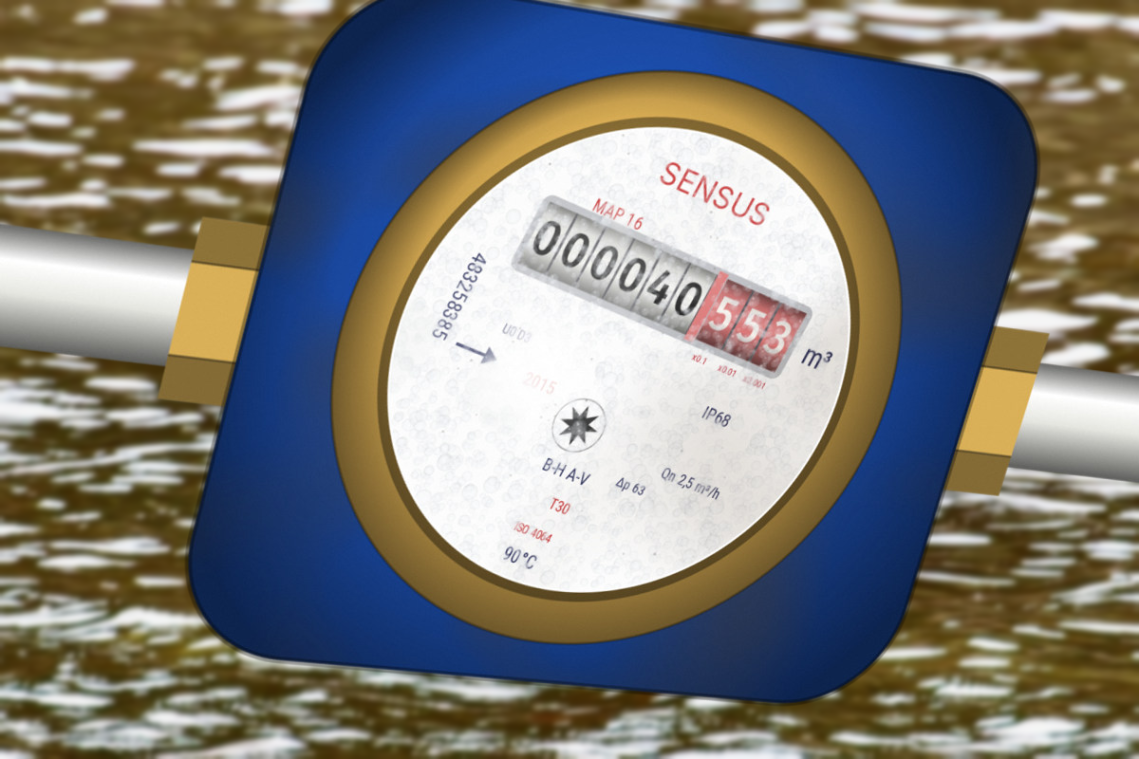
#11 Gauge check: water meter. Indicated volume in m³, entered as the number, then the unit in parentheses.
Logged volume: 40.553 (m³)
